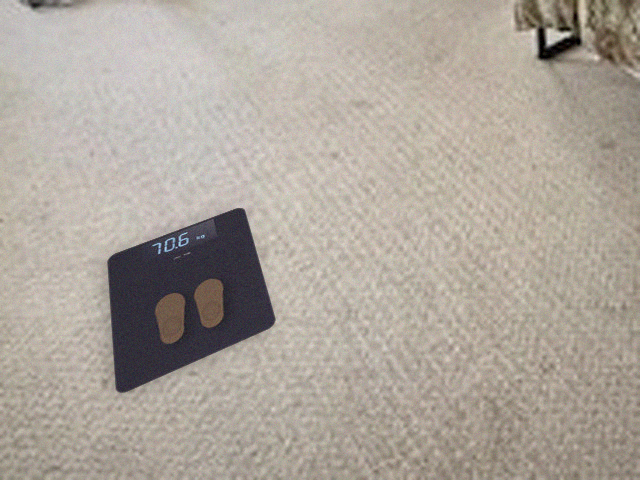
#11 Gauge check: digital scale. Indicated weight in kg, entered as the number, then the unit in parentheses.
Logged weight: 70.6 (kg)
